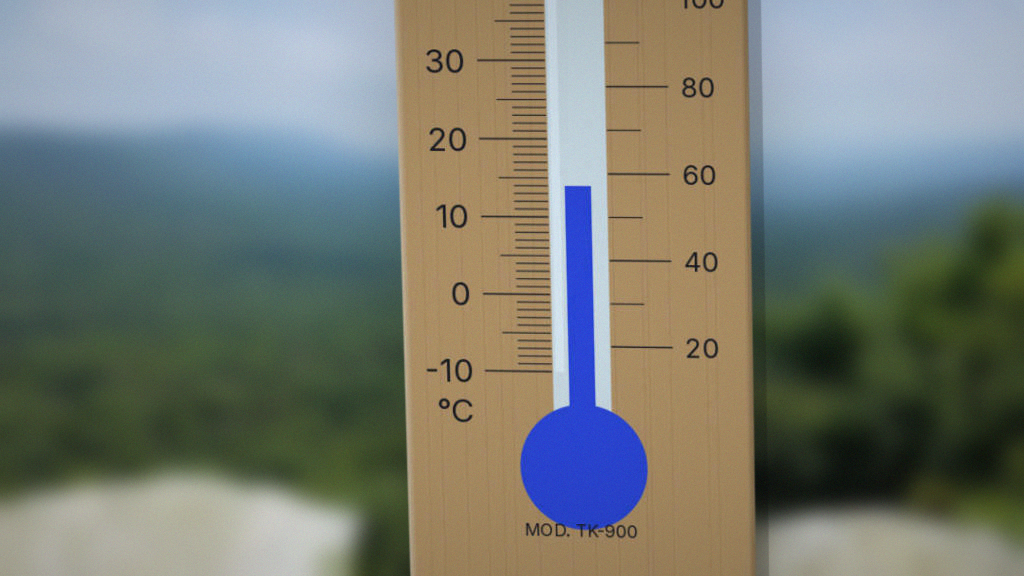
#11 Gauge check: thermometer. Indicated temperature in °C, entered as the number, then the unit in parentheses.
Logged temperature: 14 (°C)
